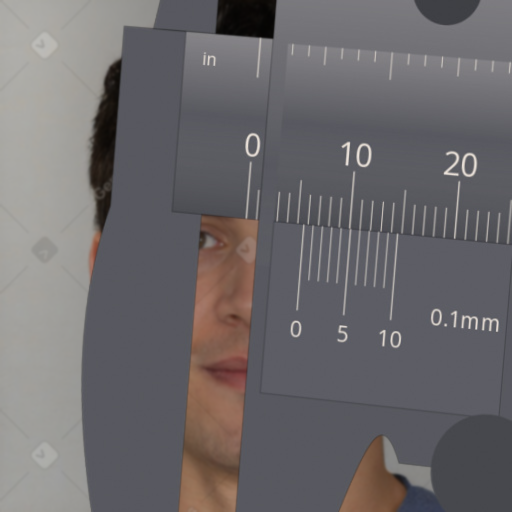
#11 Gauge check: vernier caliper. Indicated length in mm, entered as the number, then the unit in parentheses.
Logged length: 5.6 (mm)
